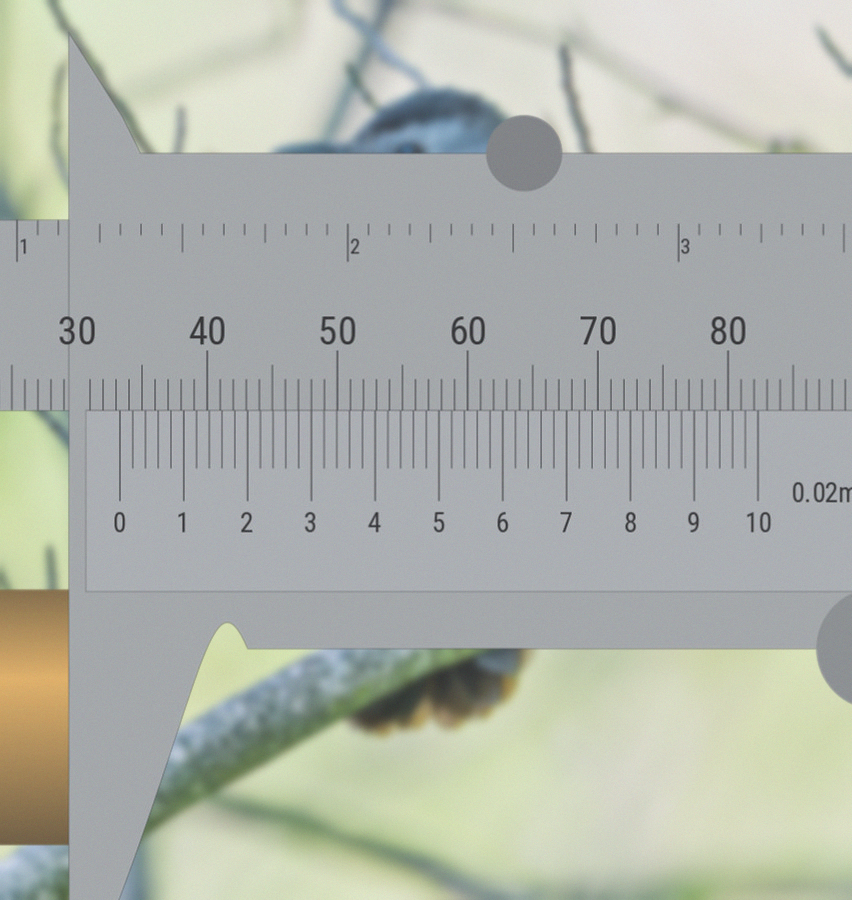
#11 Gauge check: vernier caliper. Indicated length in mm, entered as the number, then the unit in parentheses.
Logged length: 33.3 (mm)
